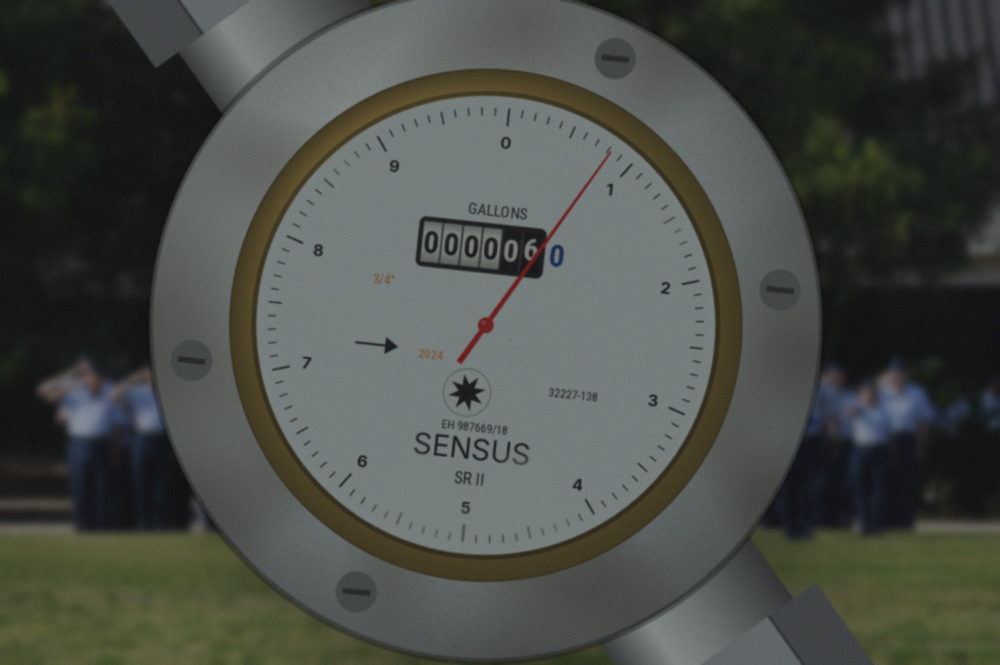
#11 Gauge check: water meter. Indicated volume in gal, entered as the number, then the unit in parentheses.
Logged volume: 60.8 (gal)
